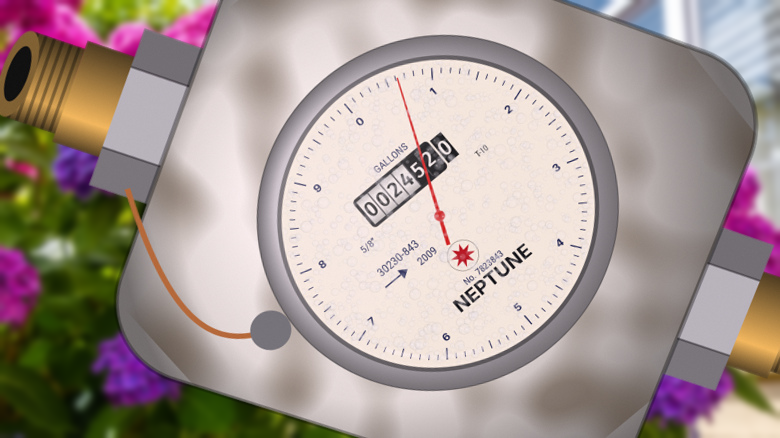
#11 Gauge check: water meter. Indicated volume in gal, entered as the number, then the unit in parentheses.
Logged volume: 24520.6 (gal)
